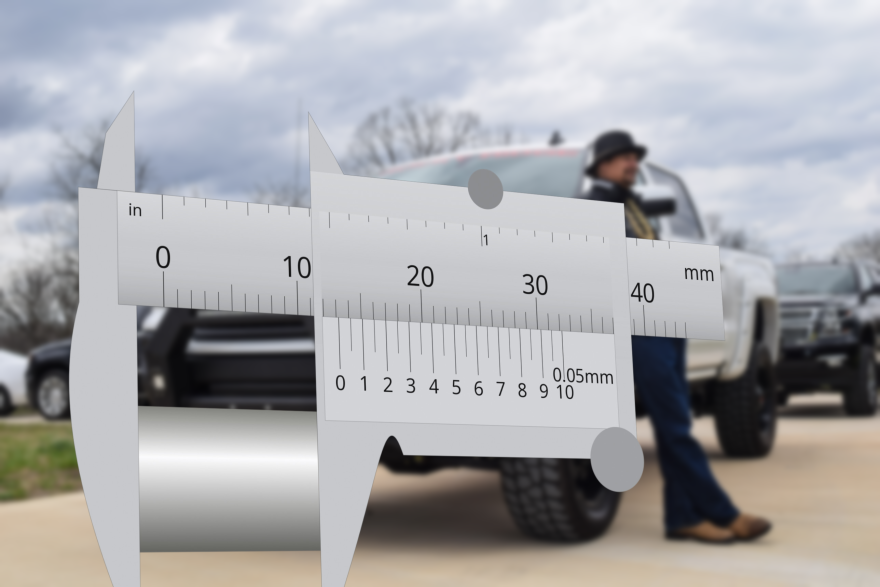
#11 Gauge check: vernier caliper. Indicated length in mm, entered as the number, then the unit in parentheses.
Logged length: 13.2 (mm)
